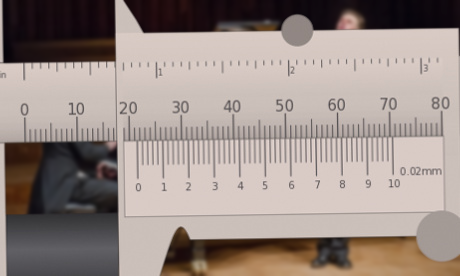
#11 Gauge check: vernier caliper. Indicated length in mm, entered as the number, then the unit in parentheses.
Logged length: 21.5 (mm)
